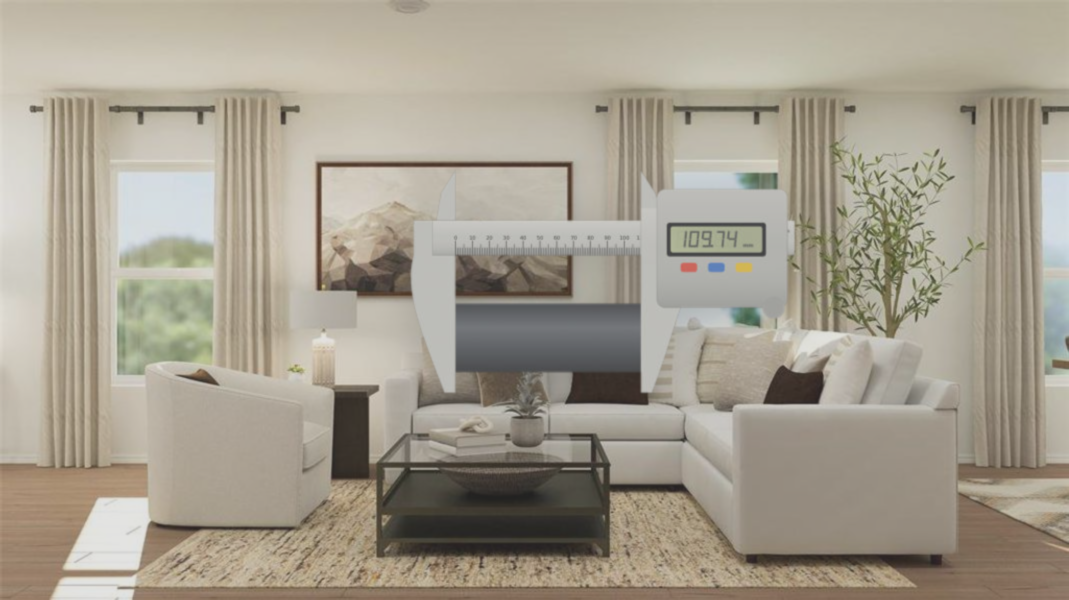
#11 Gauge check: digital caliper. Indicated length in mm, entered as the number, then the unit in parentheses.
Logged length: 109.74 (mm)
